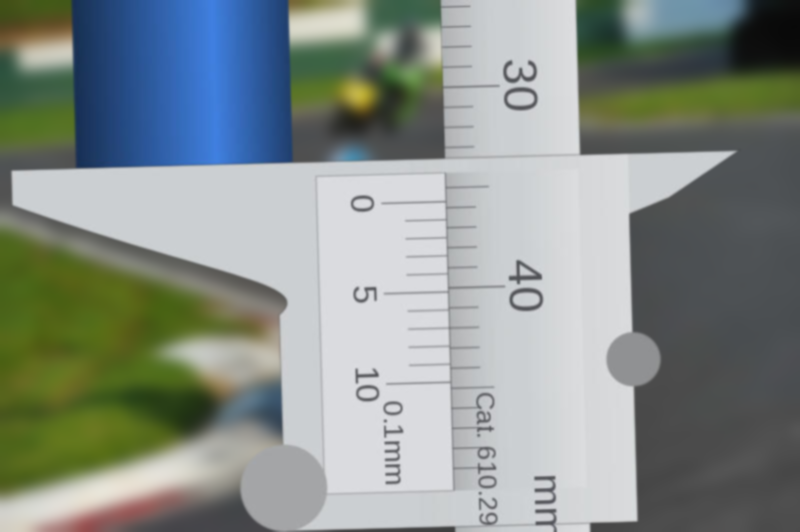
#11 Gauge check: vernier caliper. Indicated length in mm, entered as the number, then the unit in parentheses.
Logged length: 35.7 (mm)
